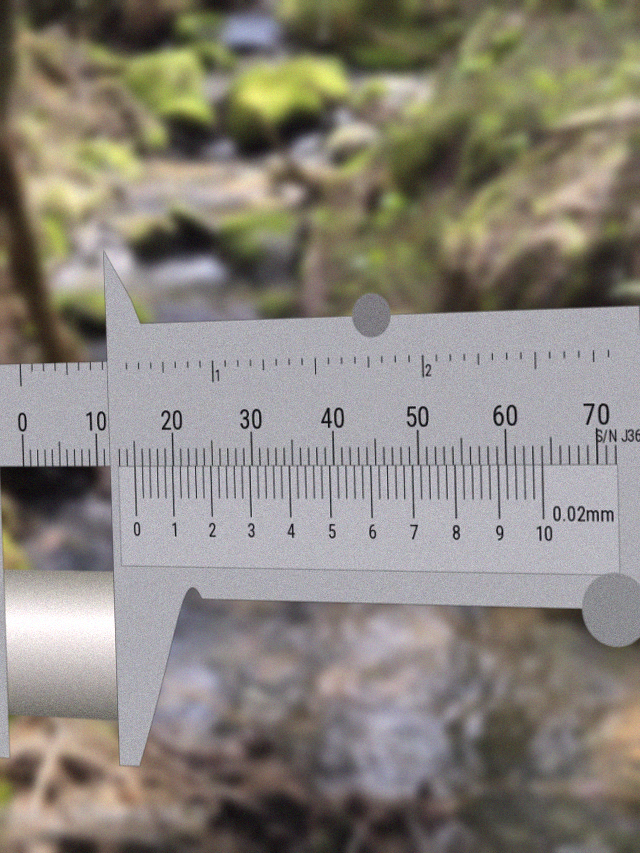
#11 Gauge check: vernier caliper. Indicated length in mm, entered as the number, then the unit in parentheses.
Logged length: 15.0 (mm)
